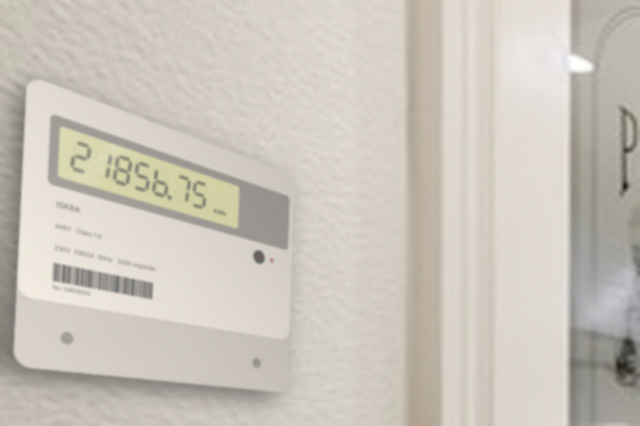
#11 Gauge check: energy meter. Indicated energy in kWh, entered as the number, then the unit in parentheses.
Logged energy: 21856.75 (kWh)
